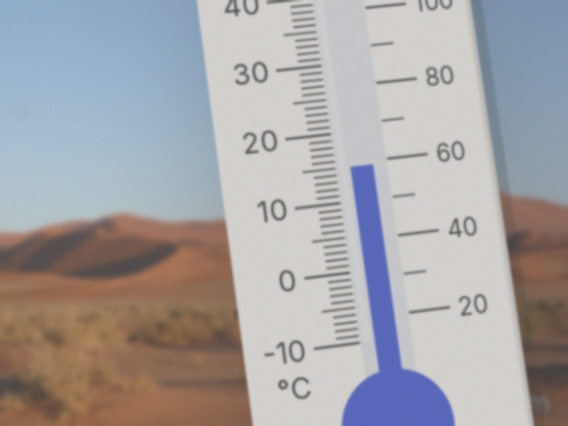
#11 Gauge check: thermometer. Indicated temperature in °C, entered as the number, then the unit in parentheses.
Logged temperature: 15 (°C)
